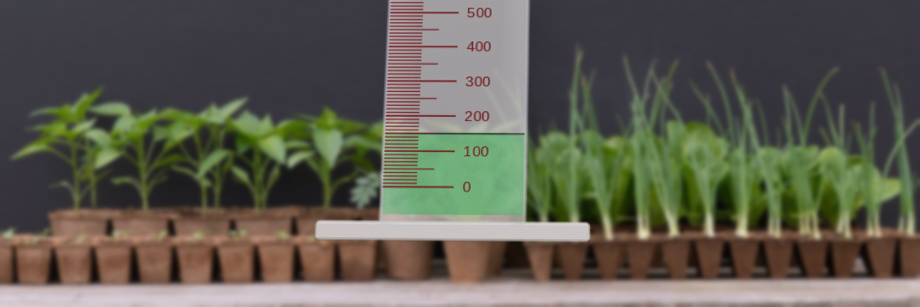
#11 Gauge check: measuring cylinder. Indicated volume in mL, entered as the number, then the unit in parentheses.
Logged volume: 150 (mL)
